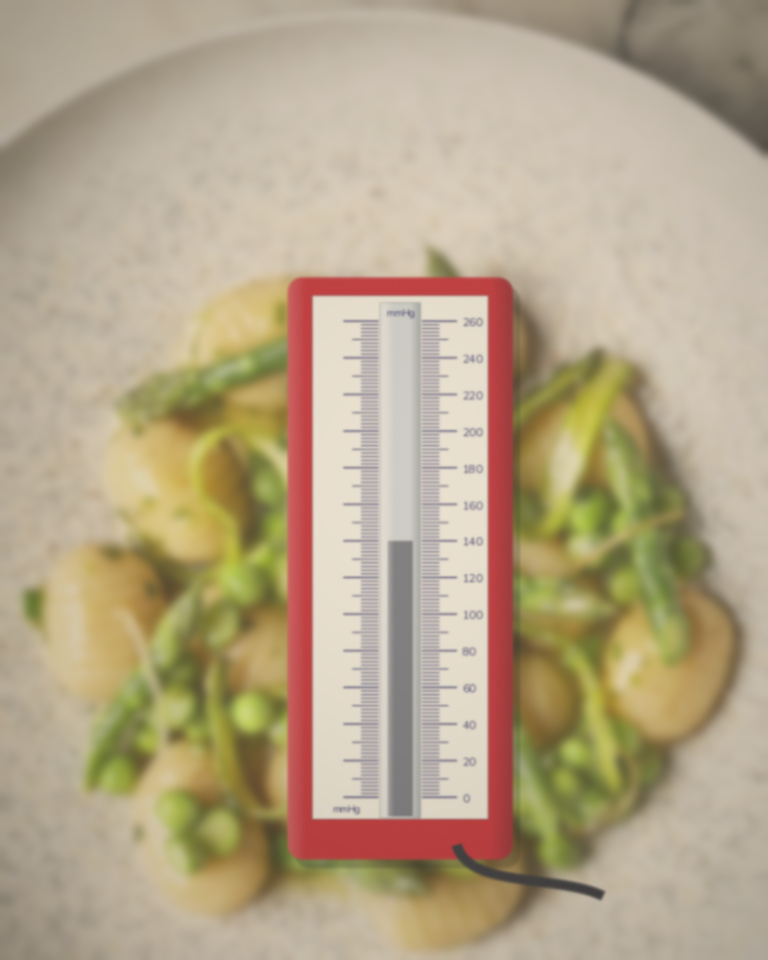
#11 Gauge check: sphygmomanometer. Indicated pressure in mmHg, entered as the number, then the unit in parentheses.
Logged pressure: 140 (mmHg)
